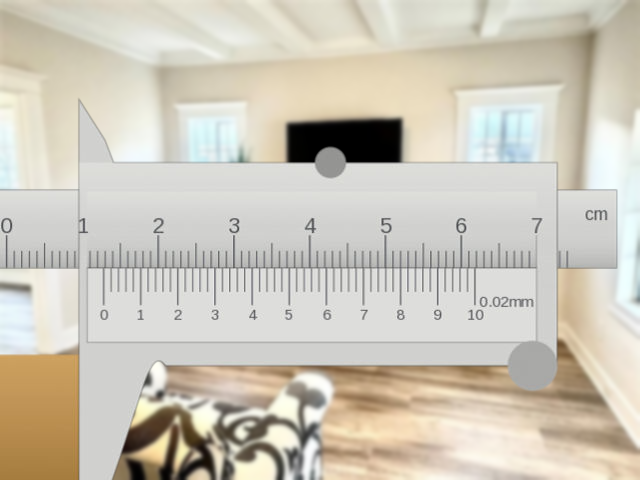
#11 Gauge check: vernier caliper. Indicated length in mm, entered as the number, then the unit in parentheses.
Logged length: 12.8 (mm)
